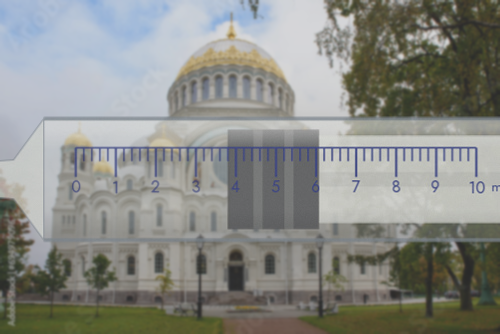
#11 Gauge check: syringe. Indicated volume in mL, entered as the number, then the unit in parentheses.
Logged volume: 3.8 (mL)
